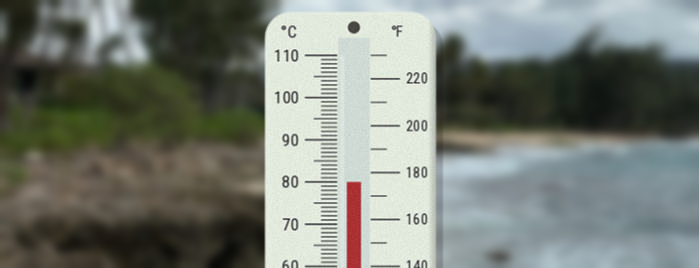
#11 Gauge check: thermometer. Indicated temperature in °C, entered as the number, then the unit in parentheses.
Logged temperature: 80 (°C)
